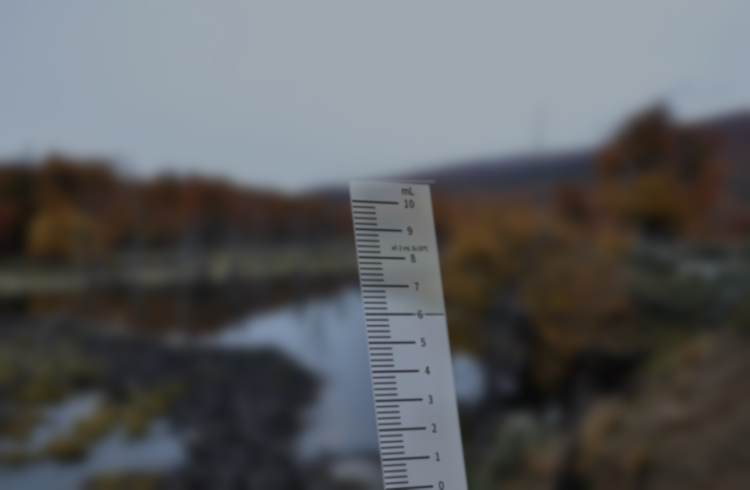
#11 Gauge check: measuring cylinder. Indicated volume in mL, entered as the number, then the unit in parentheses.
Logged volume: 6 (mL)
